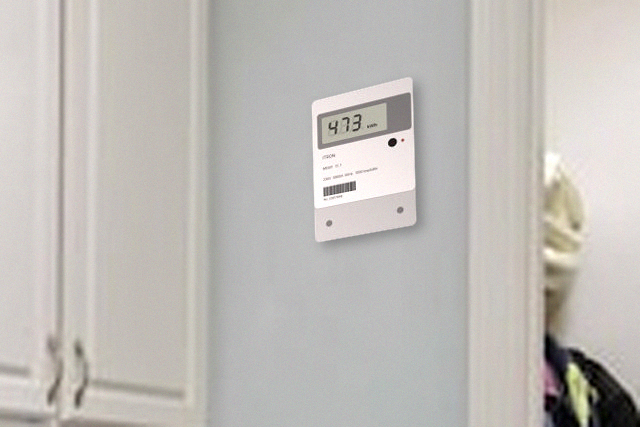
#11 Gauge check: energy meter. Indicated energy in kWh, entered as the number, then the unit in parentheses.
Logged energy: 473 (kWh)
